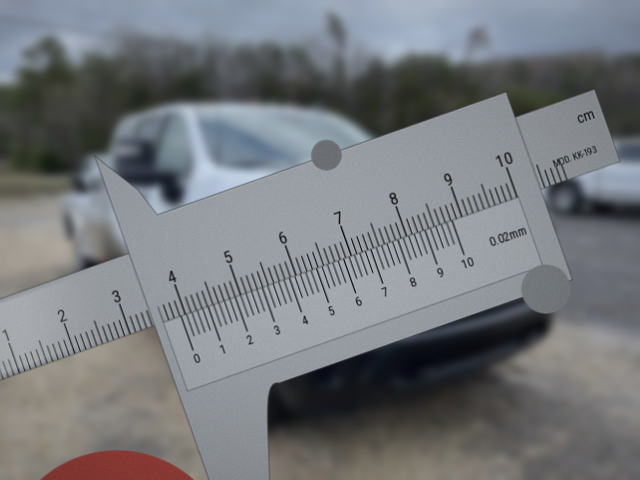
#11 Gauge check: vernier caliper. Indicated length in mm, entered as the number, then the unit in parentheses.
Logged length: 39.2 (mm)
